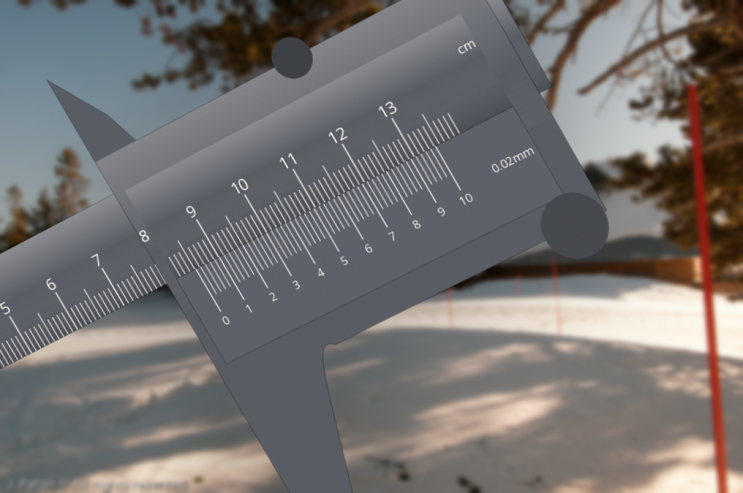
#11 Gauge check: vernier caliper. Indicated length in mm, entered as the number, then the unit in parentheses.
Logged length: 85.2 (mm)
